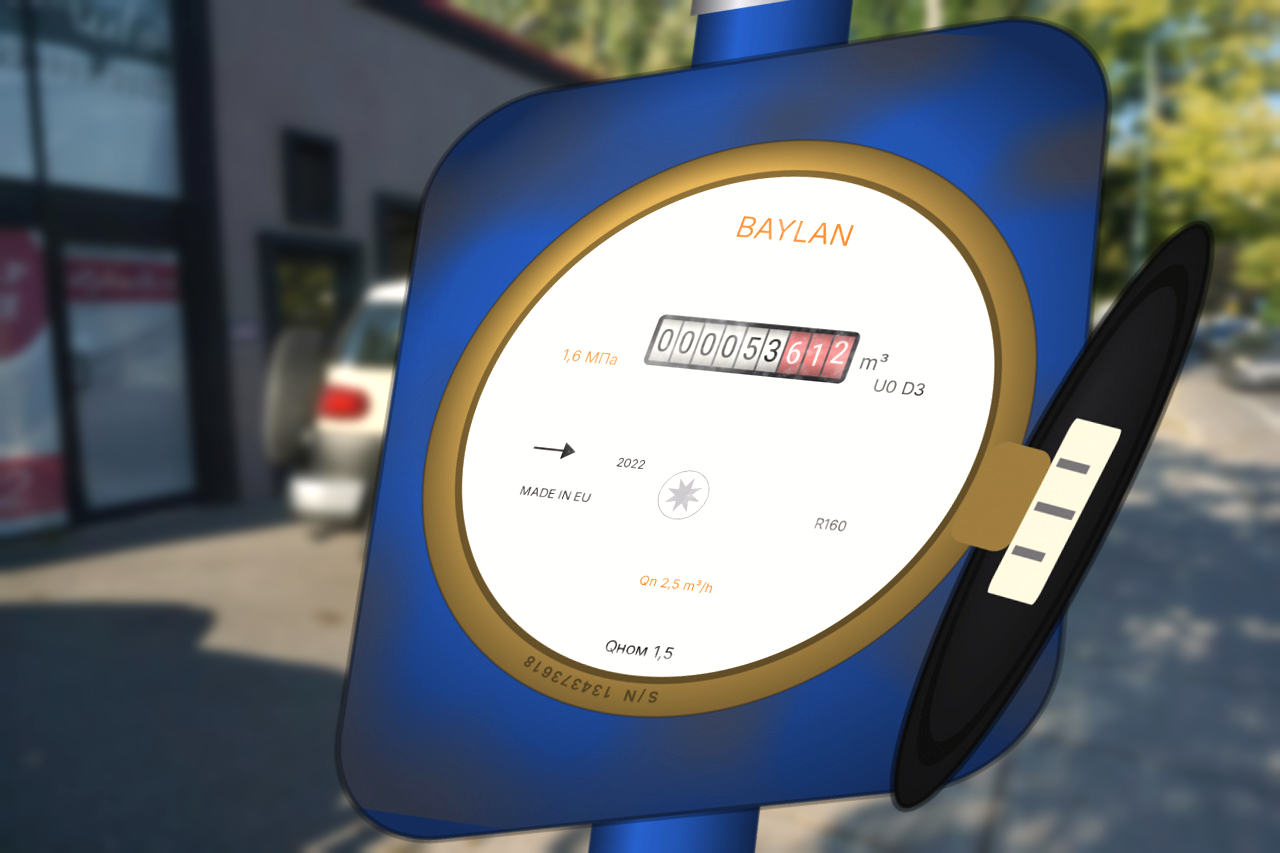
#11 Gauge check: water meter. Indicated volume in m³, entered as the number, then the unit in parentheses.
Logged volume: 53.612 (m³)
